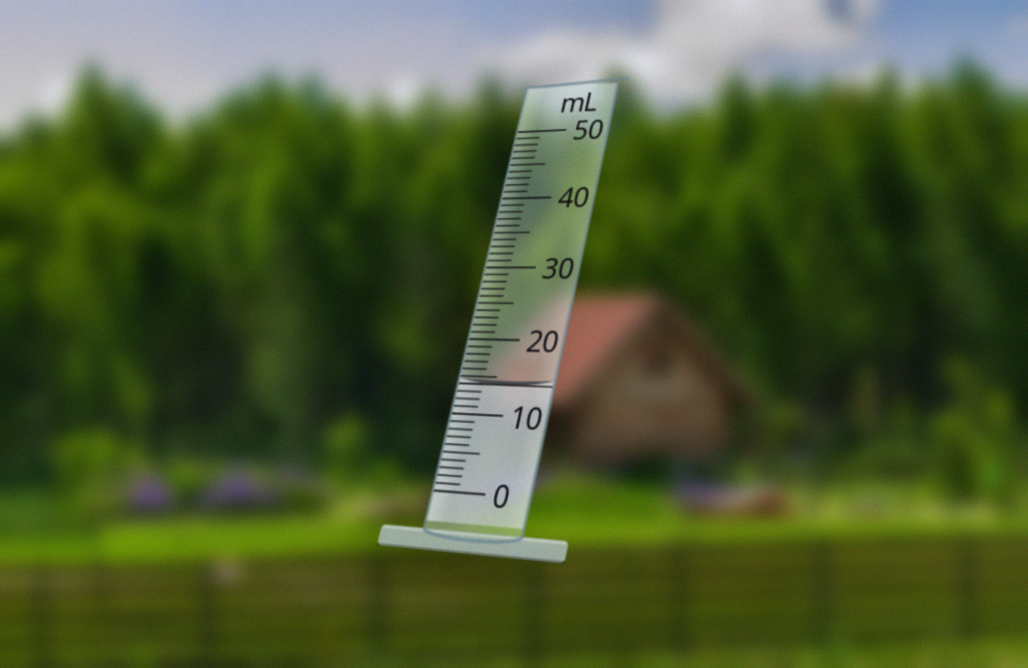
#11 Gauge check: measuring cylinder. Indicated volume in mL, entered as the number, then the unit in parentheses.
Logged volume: 14 (mL)
